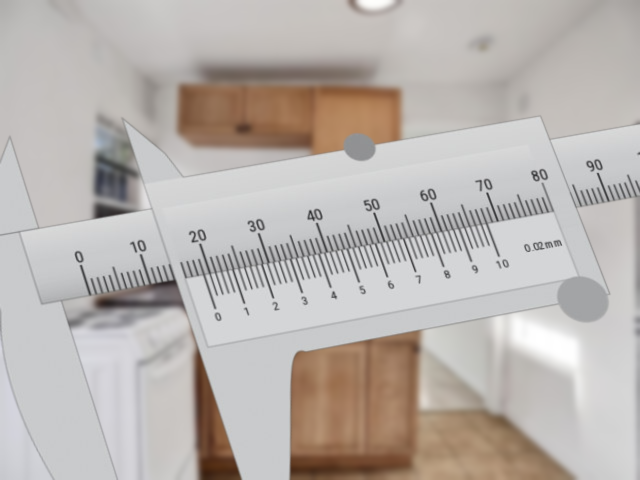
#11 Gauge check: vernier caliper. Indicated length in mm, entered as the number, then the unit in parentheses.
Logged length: 19.0 (mm)
